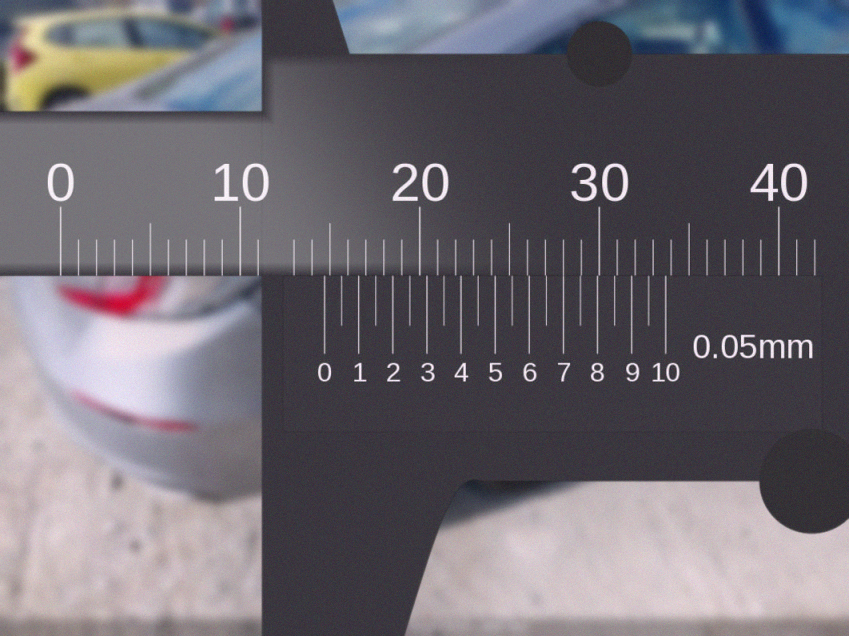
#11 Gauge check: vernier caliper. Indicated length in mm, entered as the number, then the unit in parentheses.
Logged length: 14.7 (mm)
